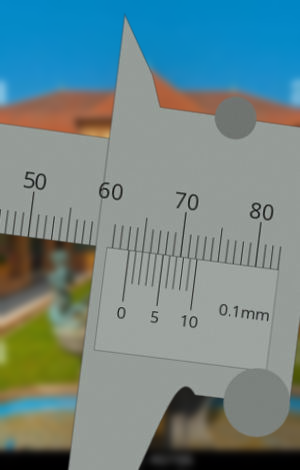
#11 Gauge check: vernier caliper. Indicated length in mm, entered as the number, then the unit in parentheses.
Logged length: 63.2 (mm)
